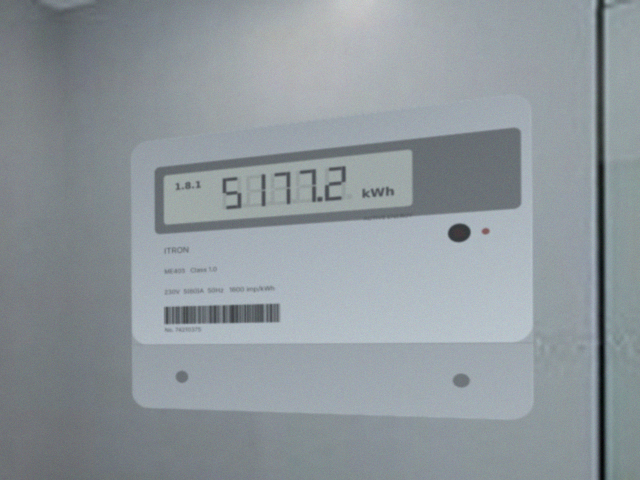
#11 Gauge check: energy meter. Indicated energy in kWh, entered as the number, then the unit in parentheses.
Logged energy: 5177.2 (kWh)
